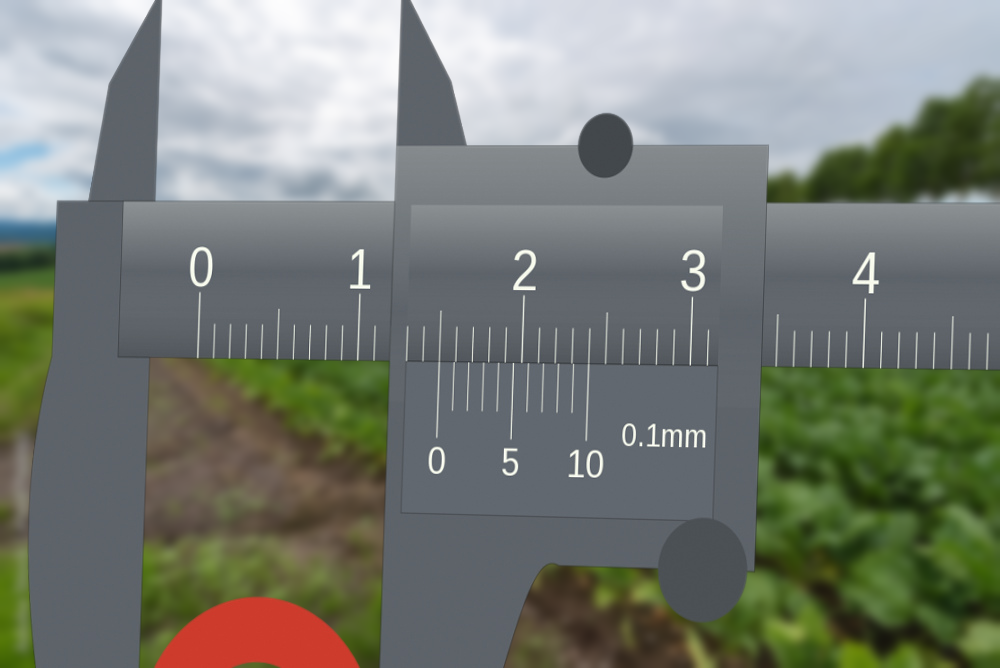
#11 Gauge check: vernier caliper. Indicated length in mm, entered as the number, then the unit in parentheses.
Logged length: 15.0 (mm)
